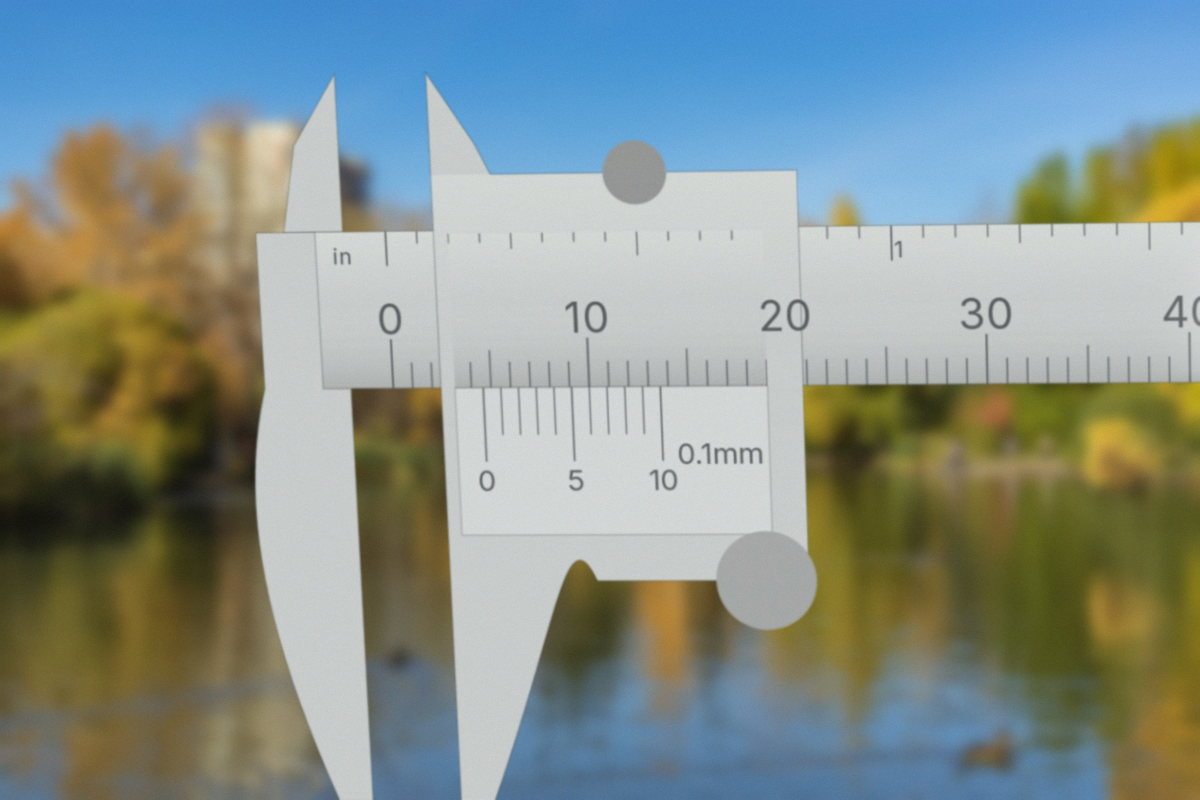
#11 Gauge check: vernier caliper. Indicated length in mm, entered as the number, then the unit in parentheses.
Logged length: 4.6 (mm)
